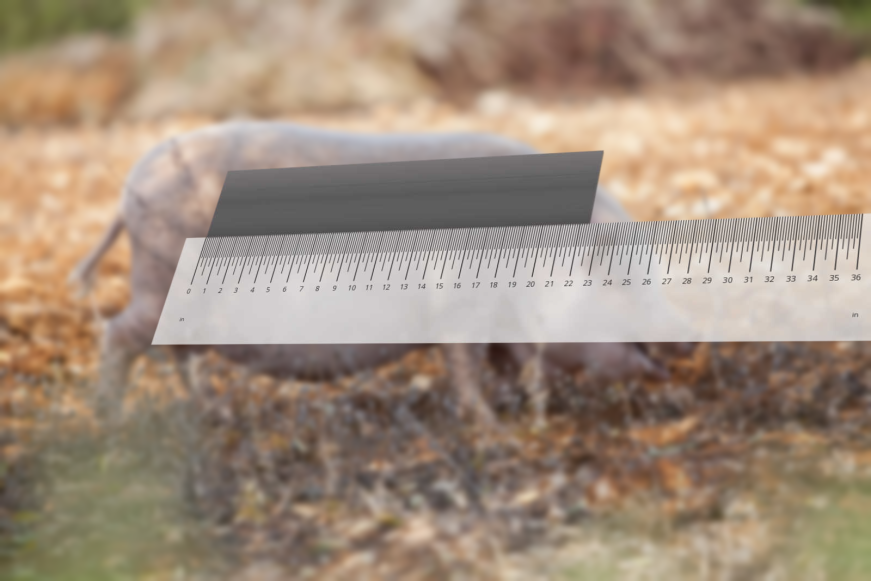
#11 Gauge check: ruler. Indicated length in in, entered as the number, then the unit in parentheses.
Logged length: 22.5 (in)
